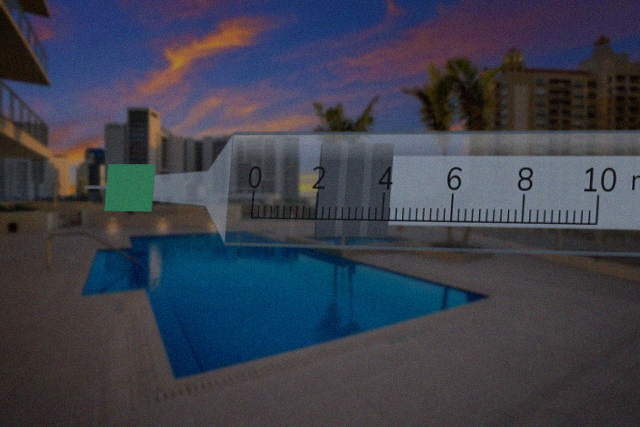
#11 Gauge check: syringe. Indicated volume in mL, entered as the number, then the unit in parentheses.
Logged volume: 2 (mL)
